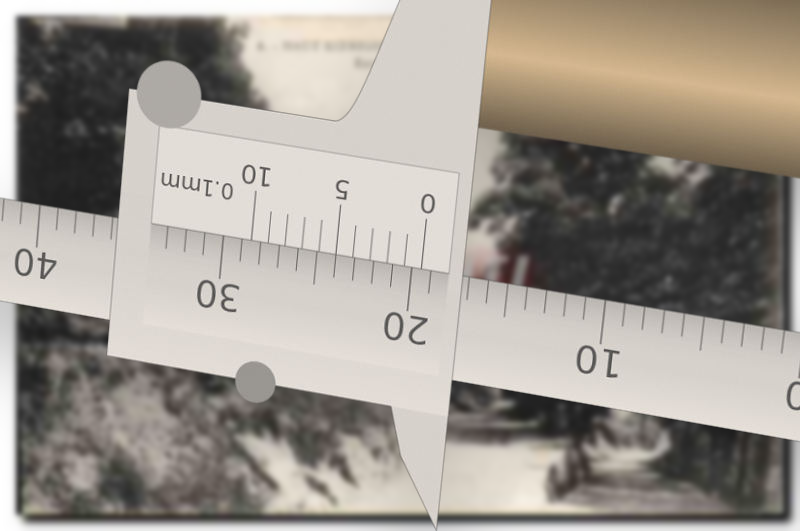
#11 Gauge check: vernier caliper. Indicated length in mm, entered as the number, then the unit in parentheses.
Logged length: 19.5 (mm)
